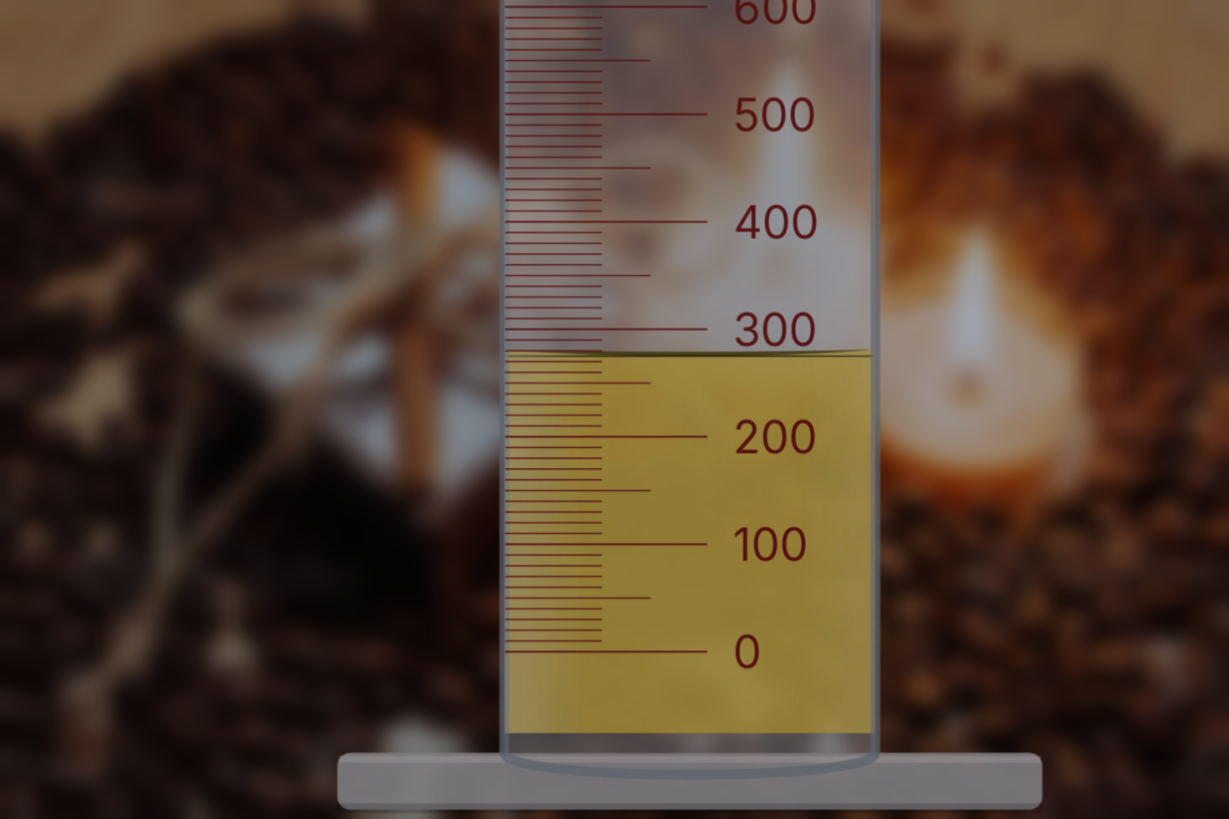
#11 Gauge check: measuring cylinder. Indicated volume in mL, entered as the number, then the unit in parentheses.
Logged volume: 275 (mL)
